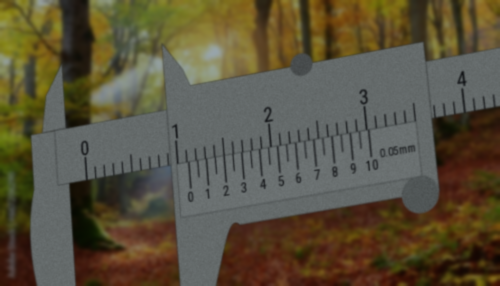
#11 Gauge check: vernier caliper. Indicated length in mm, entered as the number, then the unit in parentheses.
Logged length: 11.2 (mm)
